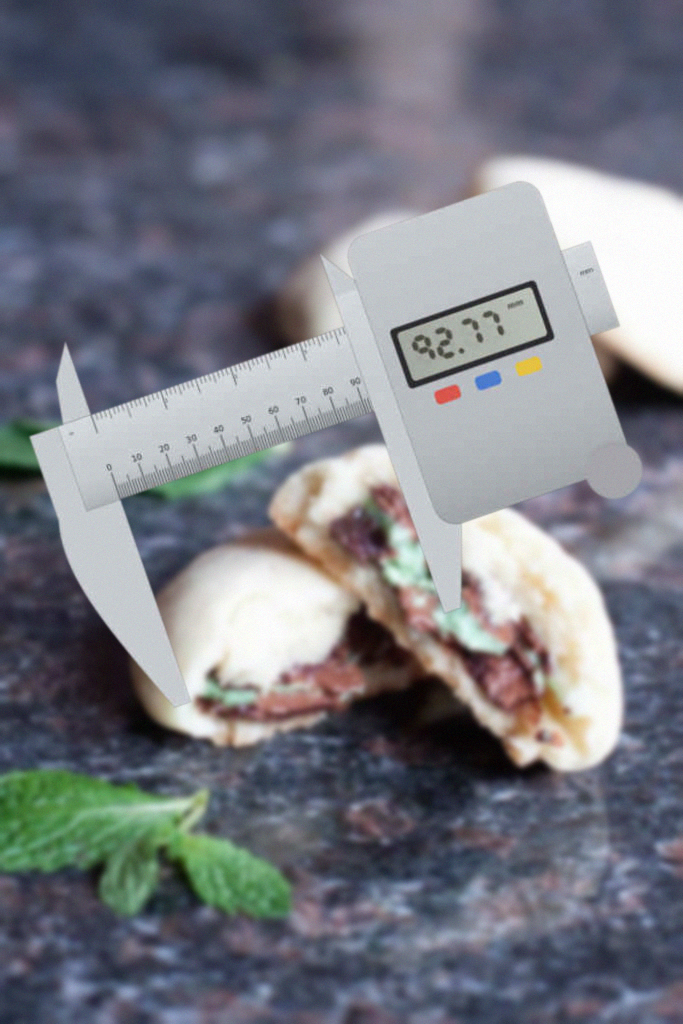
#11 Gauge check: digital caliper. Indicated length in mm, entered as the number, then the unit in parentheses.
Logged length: 92.77 (mm)
